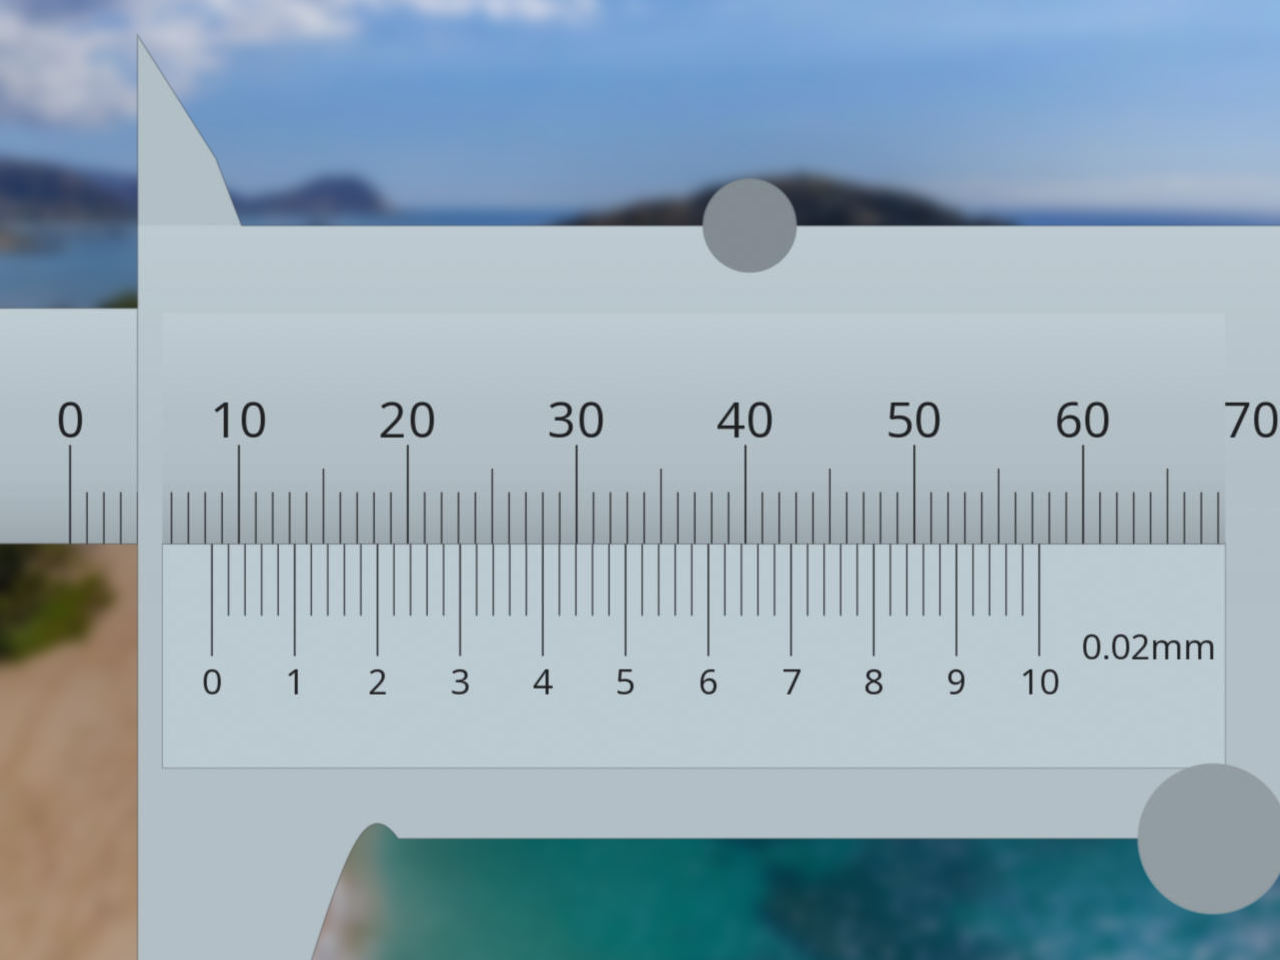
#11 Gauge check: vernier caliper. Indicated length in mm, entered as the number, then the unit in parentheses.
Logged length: 8.4 (mm)
